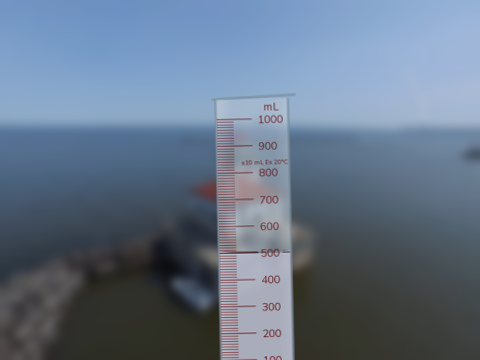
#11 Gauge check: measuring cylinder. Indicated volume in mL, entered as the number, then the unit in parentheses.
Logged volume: 500 (mL)
